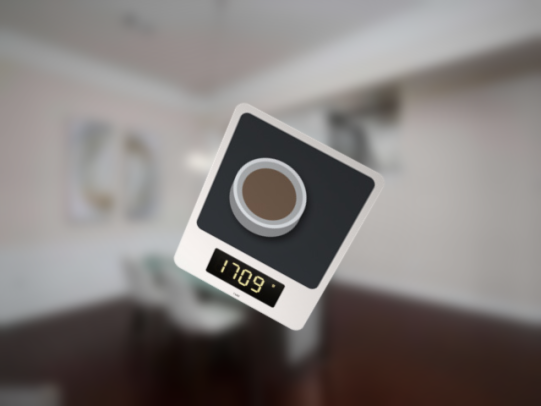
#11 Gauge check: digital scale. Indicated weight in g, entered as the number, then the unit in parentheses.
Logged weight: 1709 (g)
